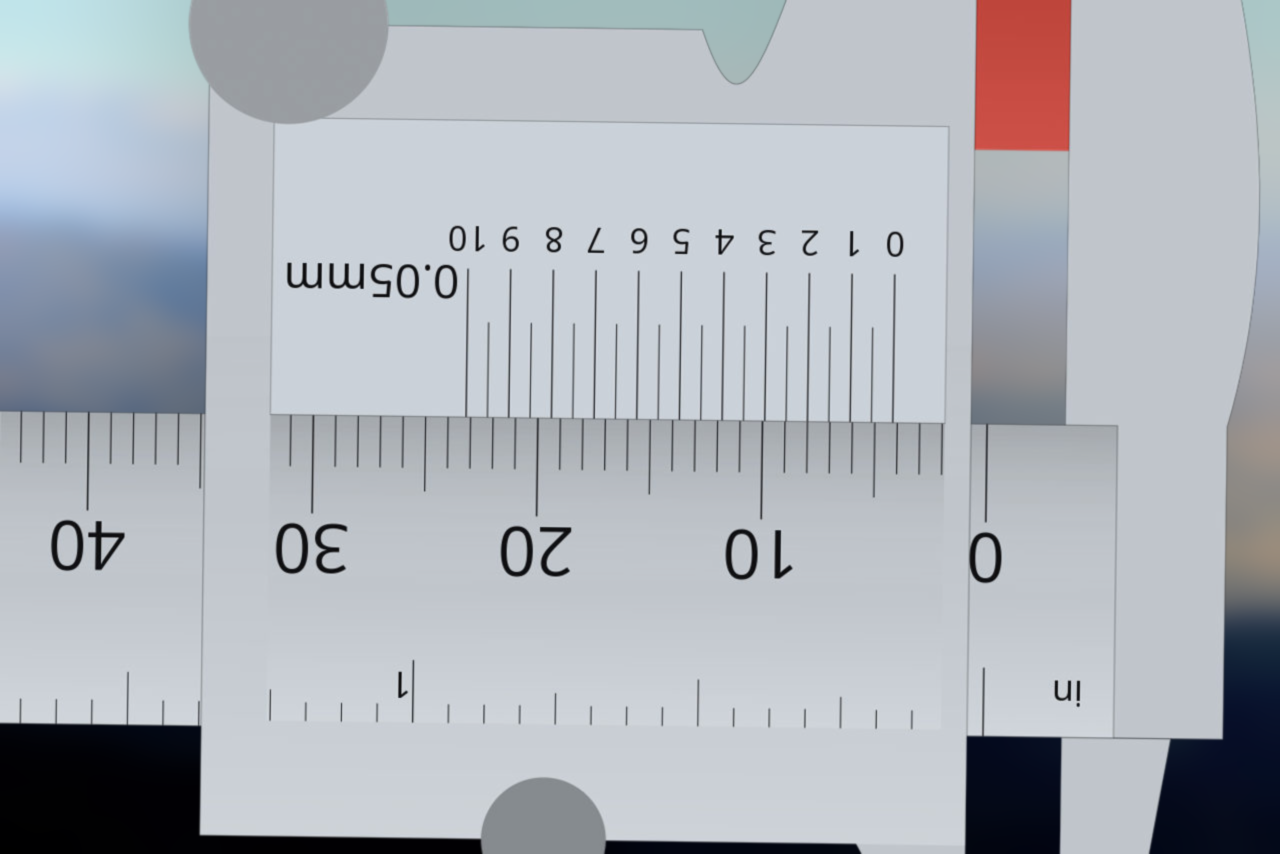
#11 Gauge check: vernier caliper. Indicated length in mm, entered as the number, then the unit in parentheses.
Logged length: 4.2 (mm)
